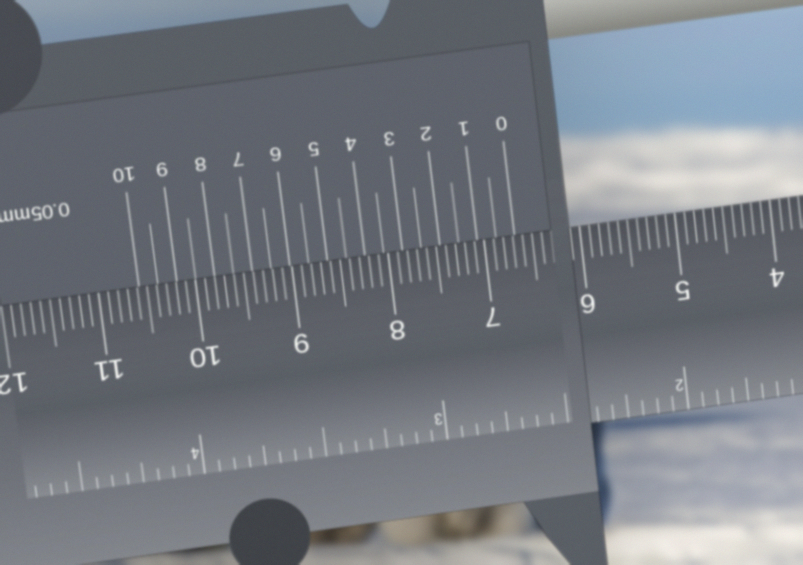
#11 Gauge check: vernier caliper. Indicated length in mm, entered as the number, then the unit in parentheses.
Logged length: 66.8 (mm)
